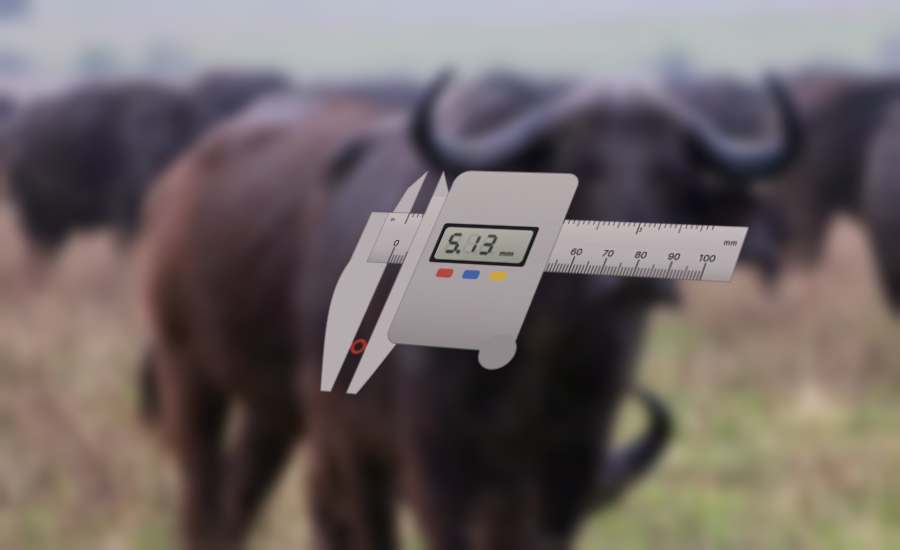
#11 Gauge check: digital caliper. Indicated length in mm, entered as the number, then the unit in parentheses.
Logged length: 5.13 (mm)
